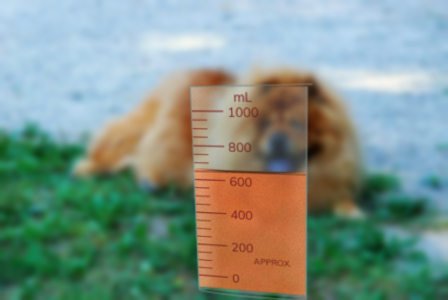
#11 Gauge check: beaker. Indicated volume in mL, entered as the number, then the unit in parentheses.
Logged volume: 650 (mL)
